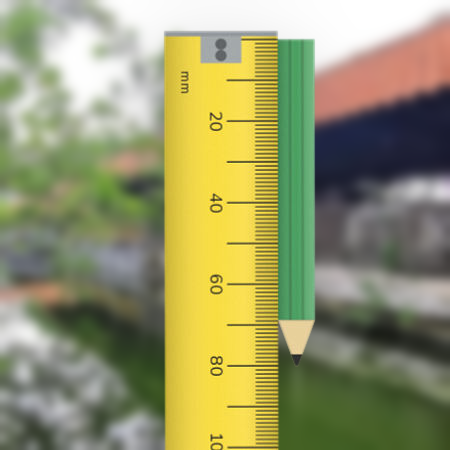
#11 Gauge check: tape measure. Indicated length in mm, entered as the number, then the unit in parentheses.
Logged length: 80 (mm)
